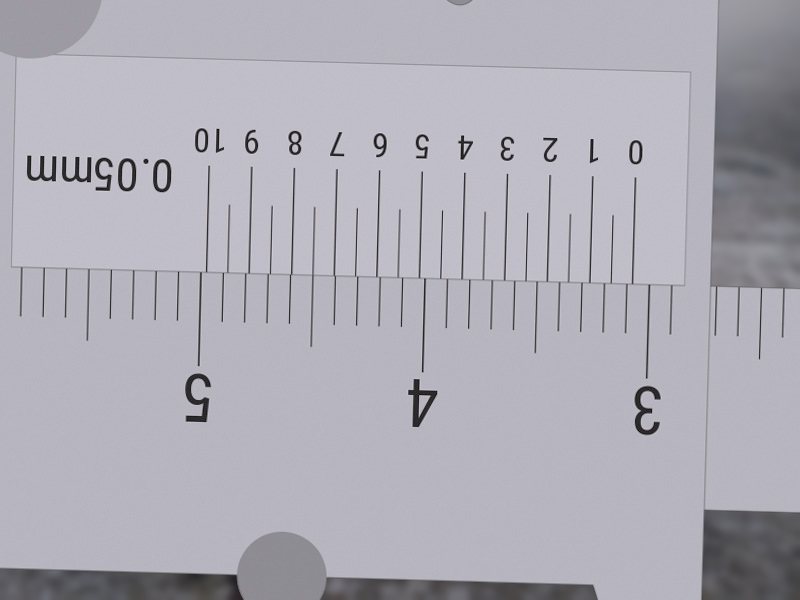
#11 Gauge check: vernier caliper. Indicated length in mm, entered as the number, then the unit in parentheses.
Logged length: 30.75 (mm)
